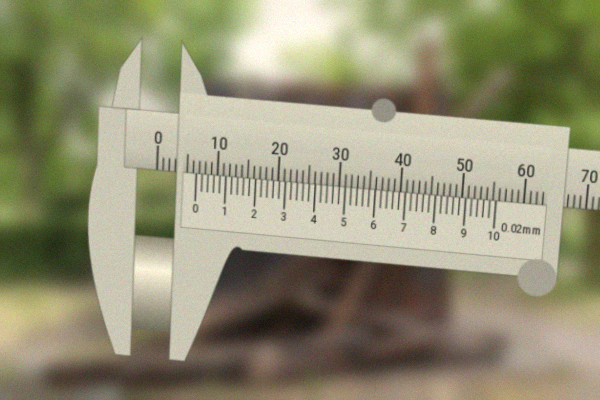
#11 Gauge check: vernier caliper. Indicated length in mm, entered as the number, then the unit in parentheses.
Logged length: 6.5 (mm)
